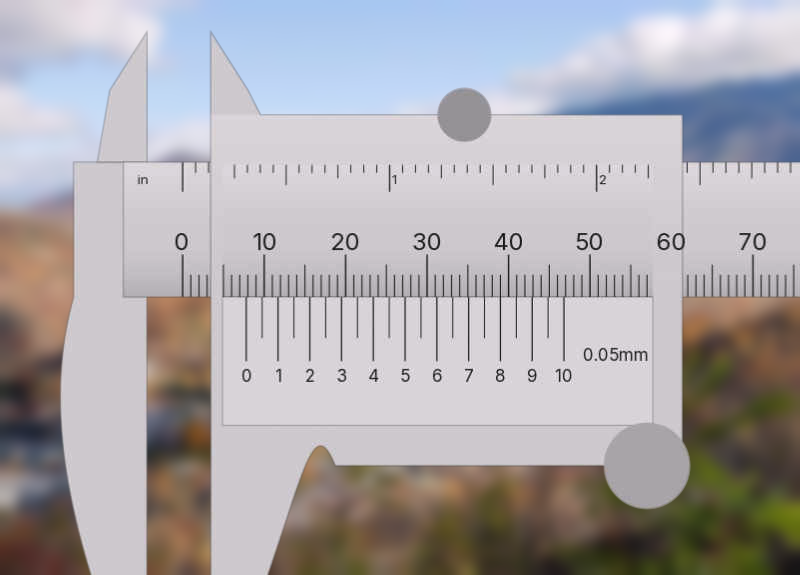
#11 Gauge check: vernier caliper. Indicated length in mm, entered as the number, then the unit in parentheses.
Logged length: 7.8 (mm)
